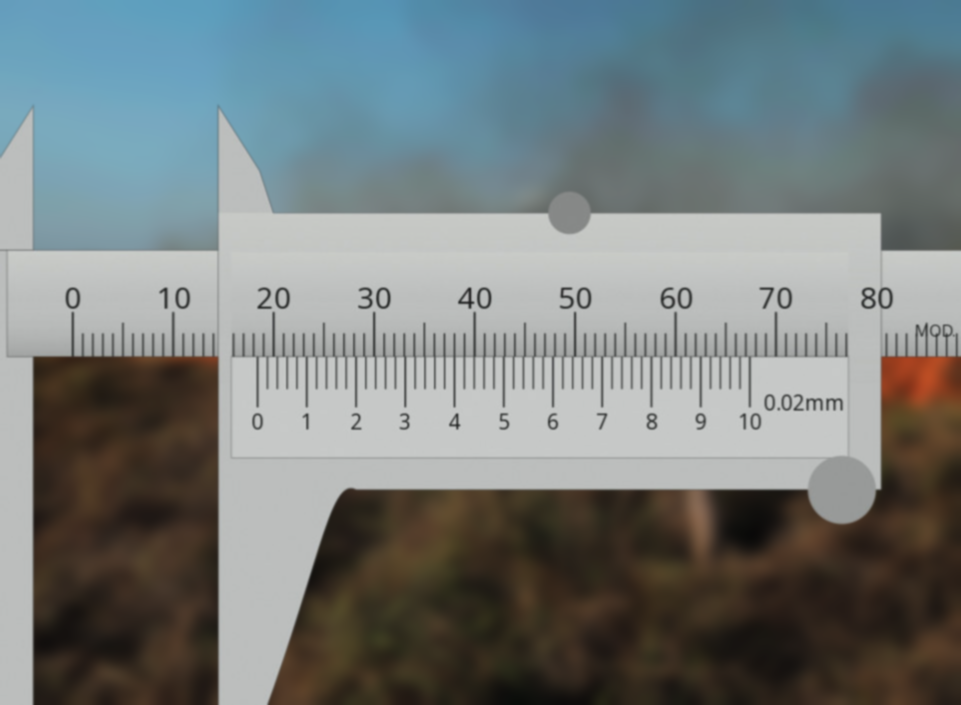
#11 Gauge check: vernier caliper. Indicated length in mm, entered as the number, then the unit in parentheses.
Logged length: 18.4 (mm)
